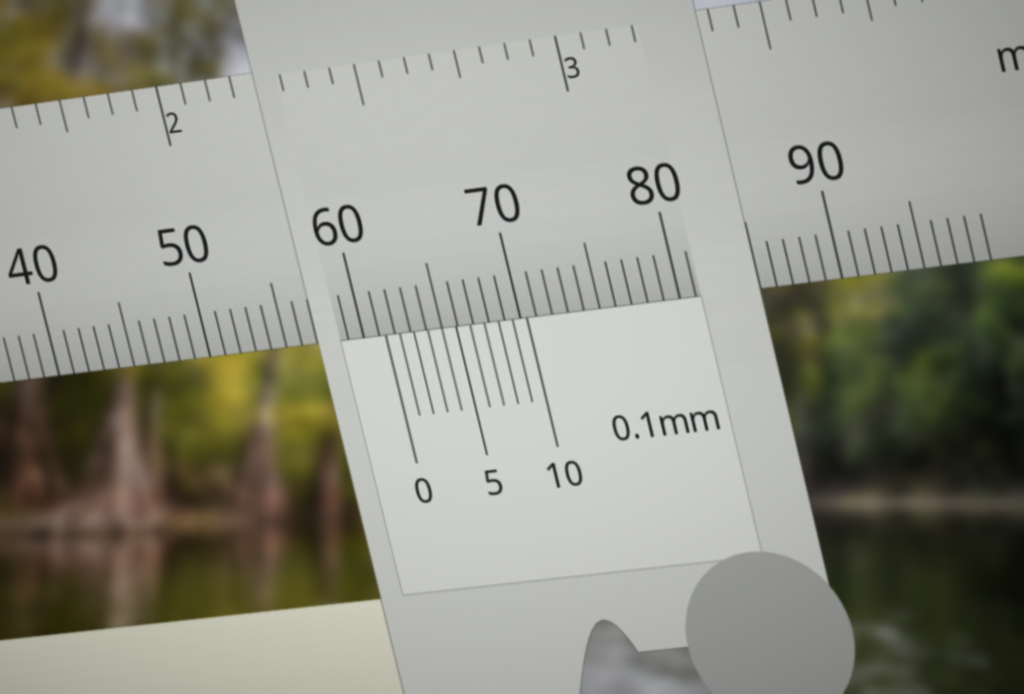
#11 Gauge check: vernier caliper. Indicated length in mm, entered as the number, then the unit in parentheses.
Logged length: 61.4 (mm)
